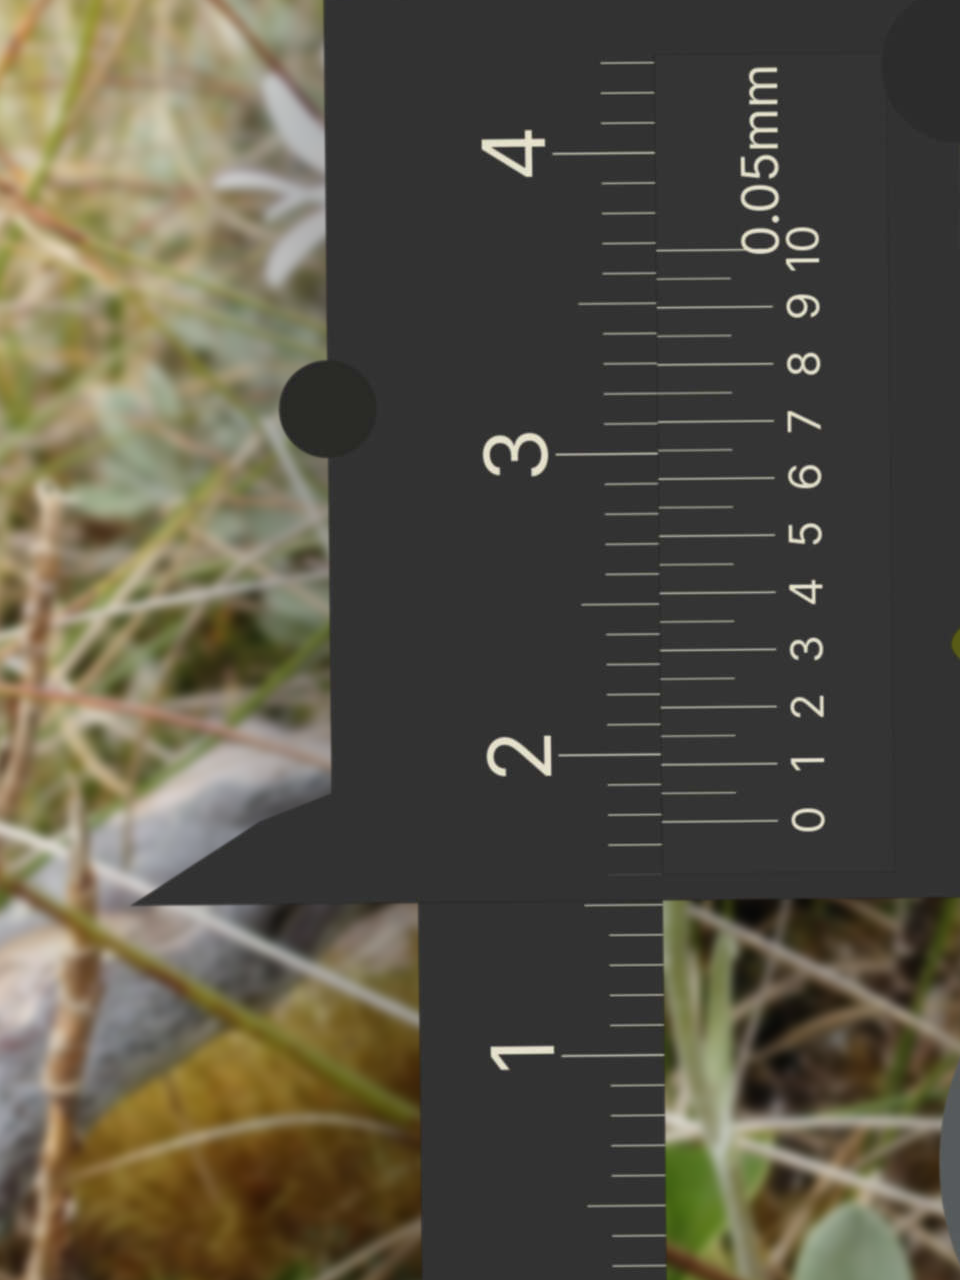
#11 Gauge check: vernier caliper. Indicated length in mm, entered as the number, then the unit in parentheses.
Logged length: 17.75 (mm)
